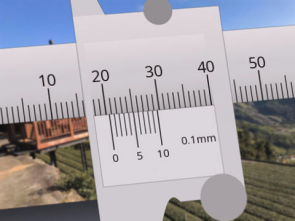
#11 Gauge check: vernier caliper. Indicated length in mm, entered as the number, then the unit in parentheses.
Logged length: 20.6 (mm)
